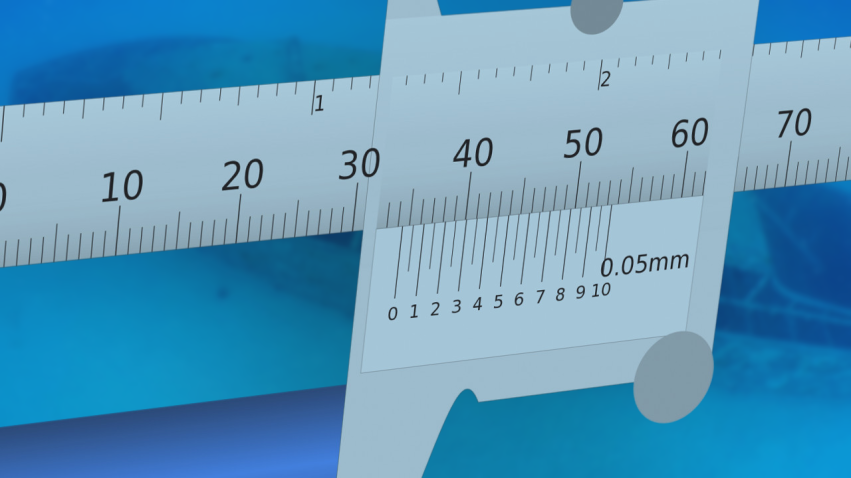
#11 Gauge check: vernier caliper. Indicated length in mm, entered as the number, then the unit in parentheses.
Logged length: 34.4 (mm)
